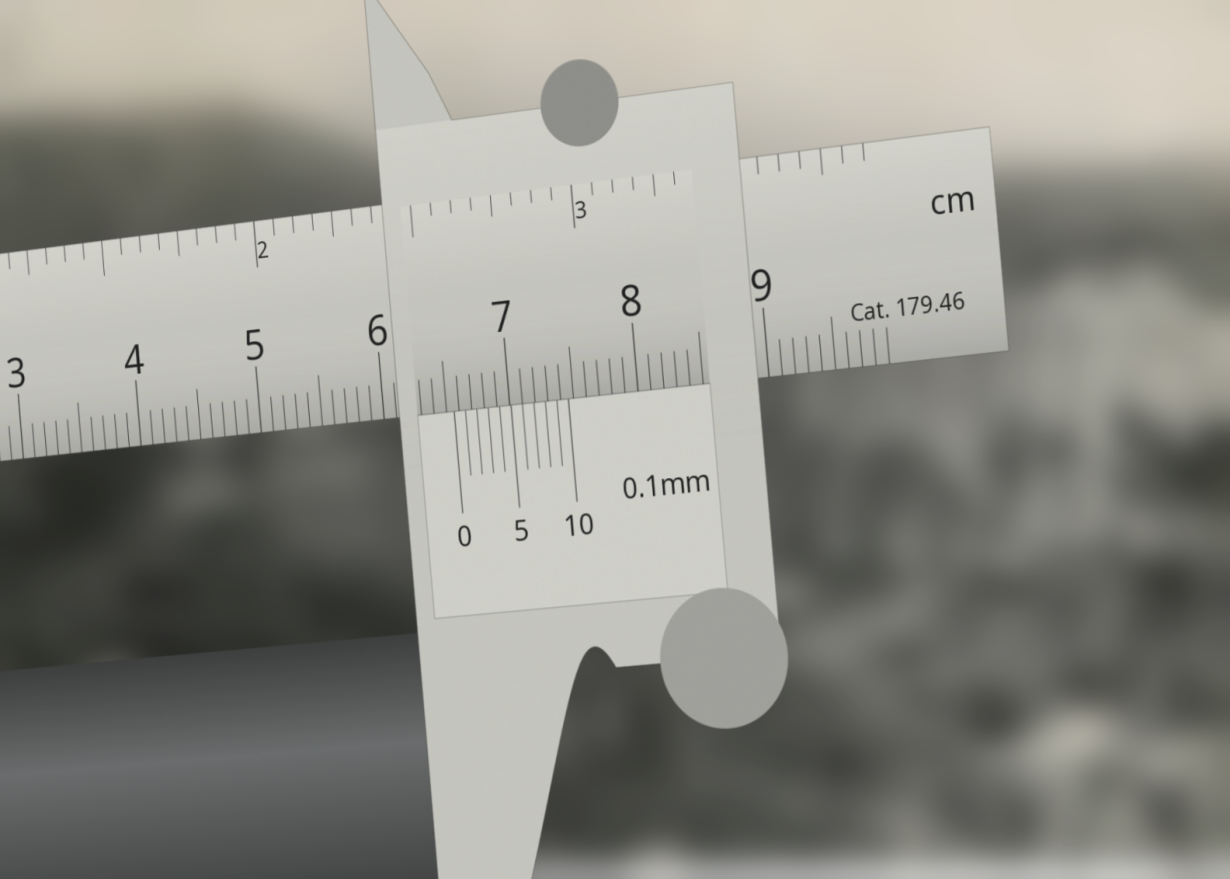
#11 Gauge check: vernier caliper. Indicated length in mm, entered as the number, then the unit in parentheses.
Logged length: 65.6 (mm)
